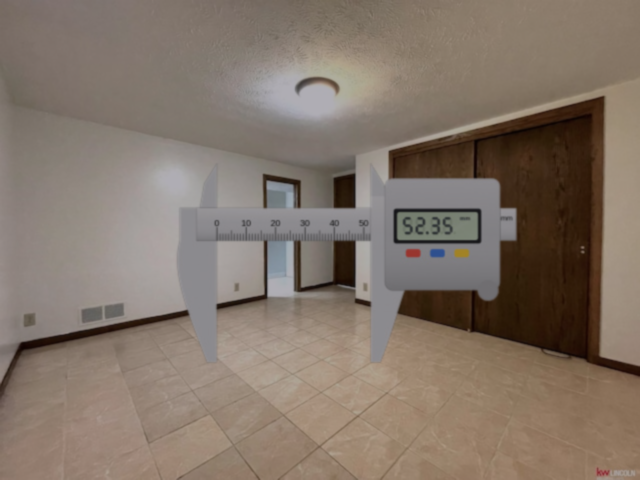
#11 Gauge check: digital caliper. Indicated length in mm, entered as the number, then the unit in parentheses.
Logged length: 52.35 (mm)
